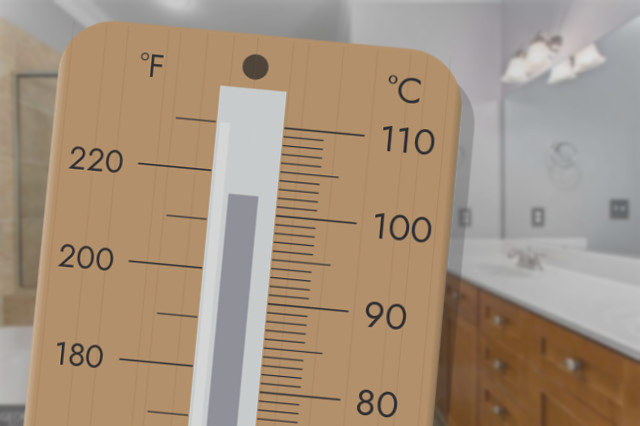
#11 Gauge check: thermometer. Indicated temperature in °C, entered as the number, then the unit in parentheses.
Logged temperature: 102 (°C)
